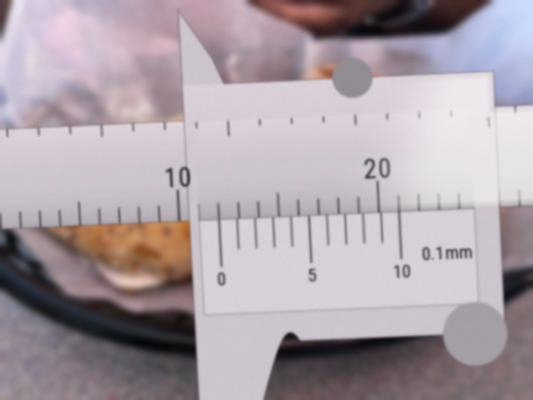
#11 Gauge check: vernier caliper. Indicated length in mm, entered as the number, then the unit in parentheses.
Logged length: 12.0 (mm)
